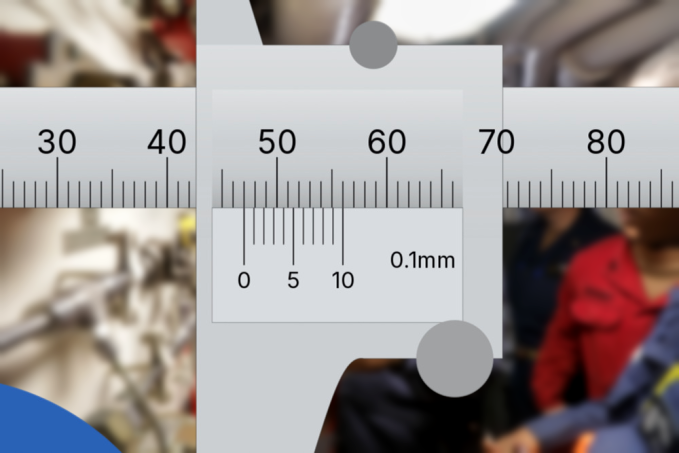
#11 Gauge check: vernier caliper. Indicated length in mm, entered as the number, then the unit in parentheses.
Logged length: 47.0 (mm)
